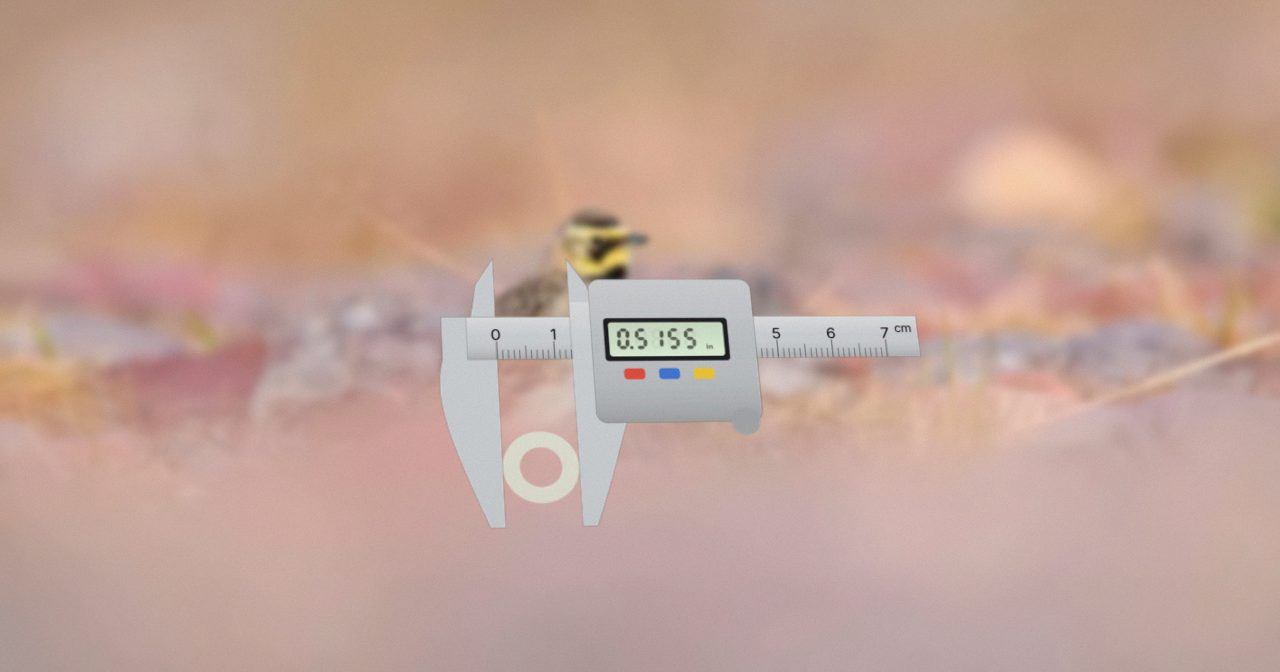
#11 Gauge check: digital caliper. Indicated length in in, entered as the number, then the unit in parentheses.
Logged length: 0.5155 (in)
